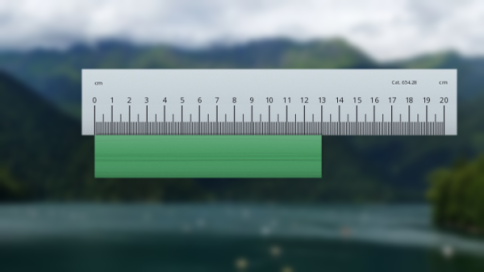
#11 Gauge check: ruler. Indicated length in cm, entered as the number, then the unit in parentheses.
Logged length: 13 (cm)
